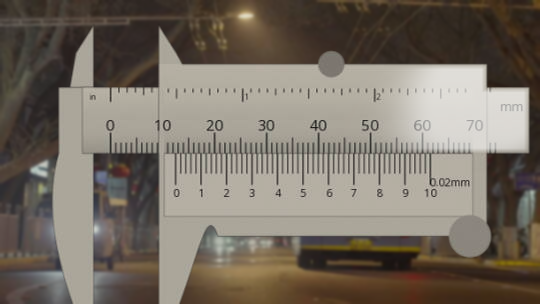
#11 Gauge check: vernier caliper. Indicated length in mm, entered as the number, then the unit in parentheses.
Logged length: 12.5 (mm)
